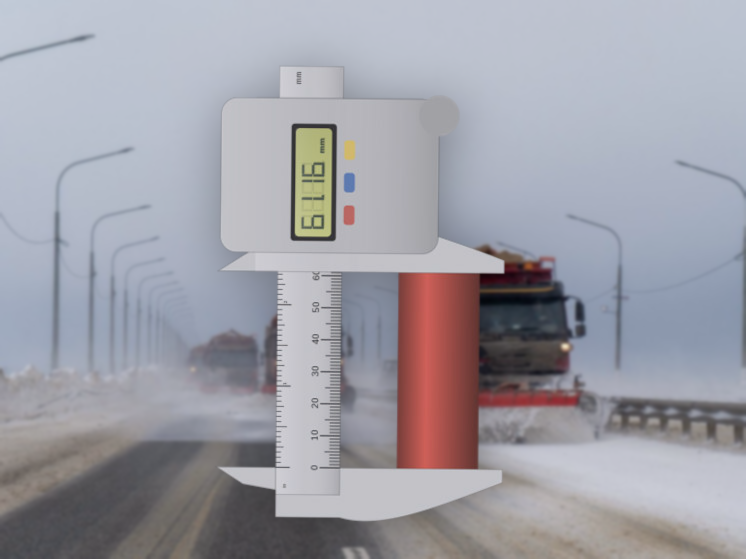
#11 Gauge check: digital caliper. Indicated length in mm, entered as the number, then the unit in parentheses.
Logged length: 61.16 (mm)
